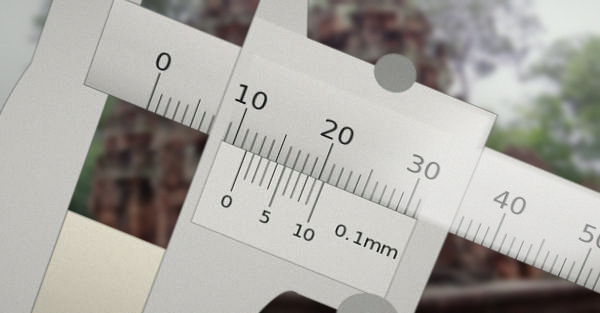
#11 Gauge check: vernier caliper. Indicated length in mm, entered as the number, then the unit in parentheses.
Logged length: 11.6 (mm)
